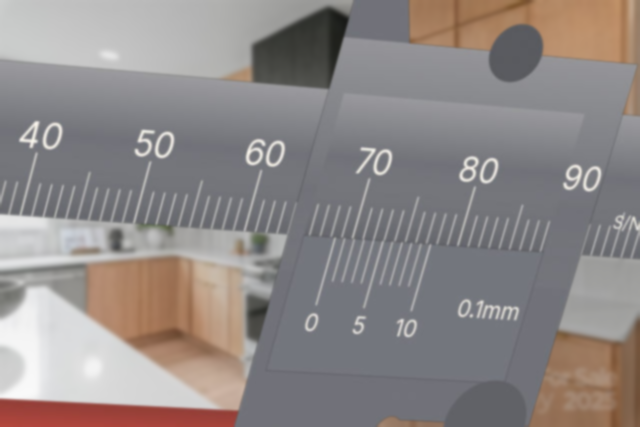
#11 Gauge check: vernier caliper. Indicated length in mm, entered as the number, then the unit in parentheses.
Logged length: 68.4 (mm)
